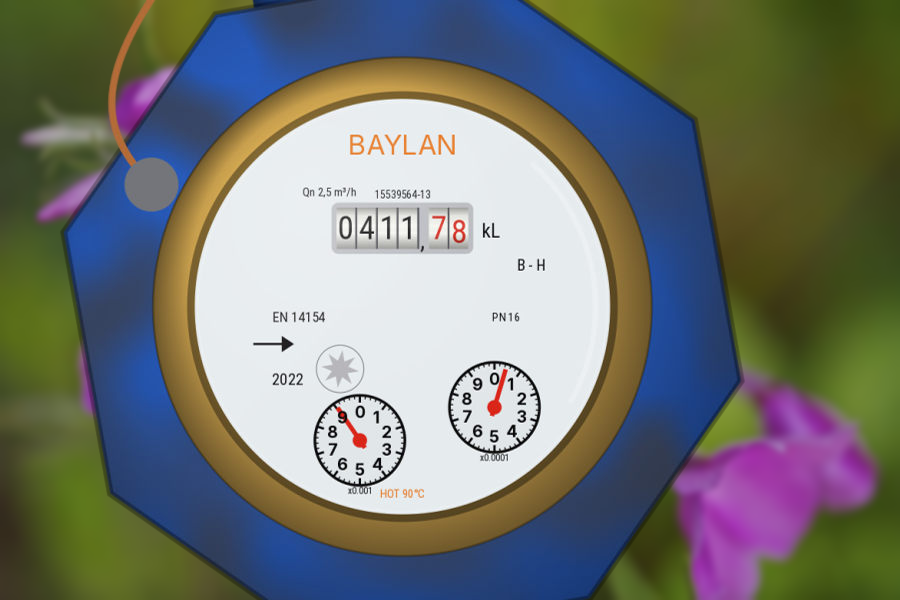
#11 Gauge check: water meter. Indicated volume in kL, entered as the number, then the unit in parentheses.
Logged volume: 411.7790 (kL)
